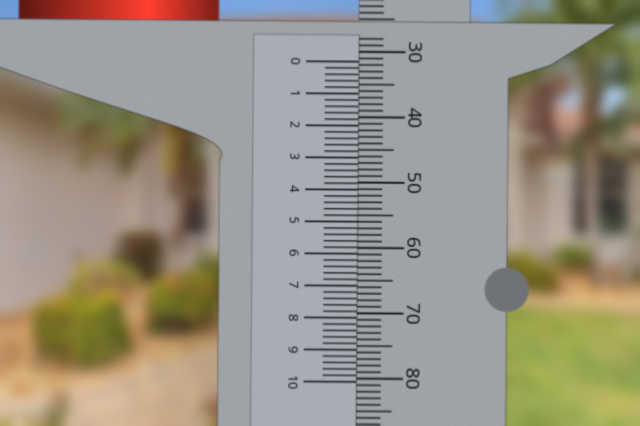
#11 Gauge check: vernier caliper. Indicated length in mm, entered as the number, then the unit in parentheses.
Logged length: 31.5 (mm)
